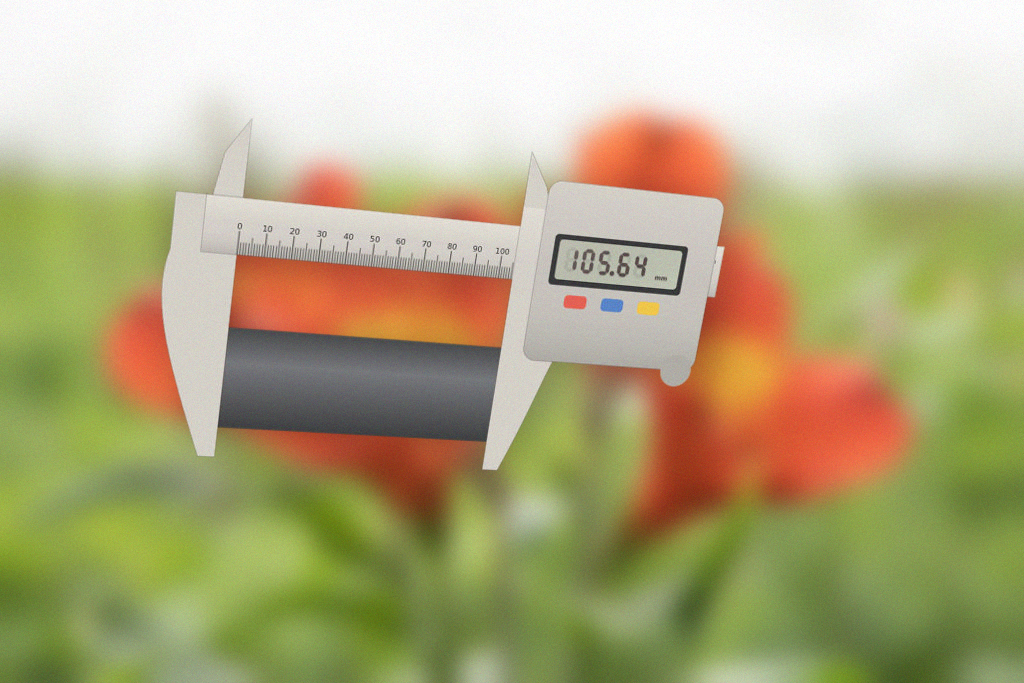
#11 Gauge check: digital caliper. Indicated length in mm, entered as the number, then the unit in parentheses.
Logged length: 105.64 (mm)
